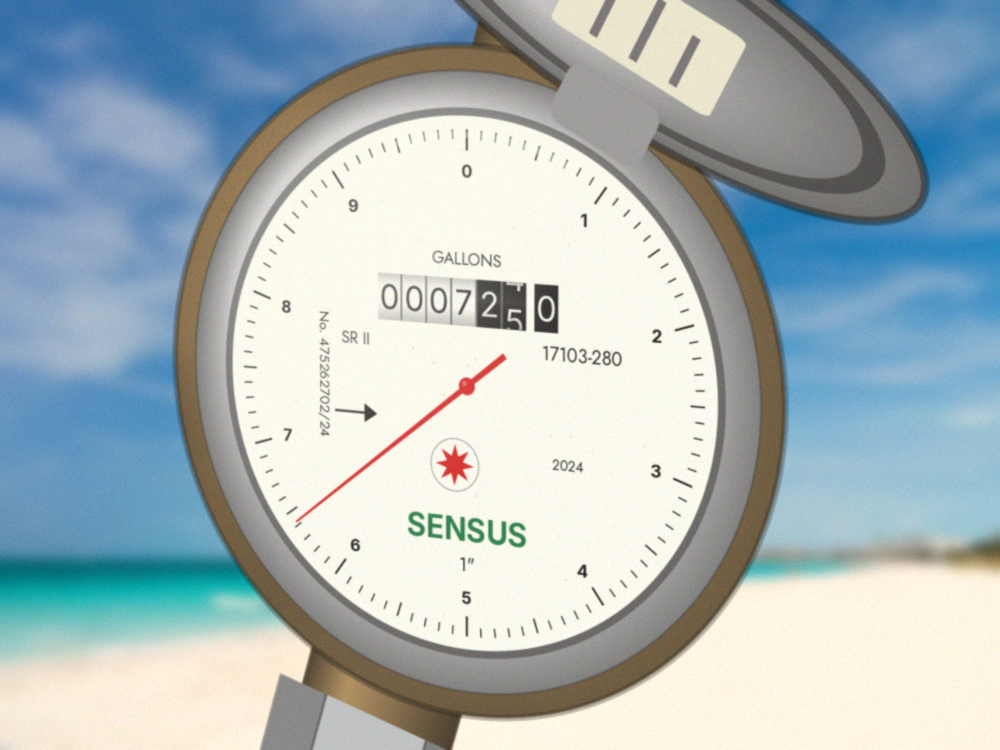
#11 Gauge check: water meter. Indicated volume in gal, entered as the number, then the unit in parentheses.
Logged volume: 7246.4 (gal)
